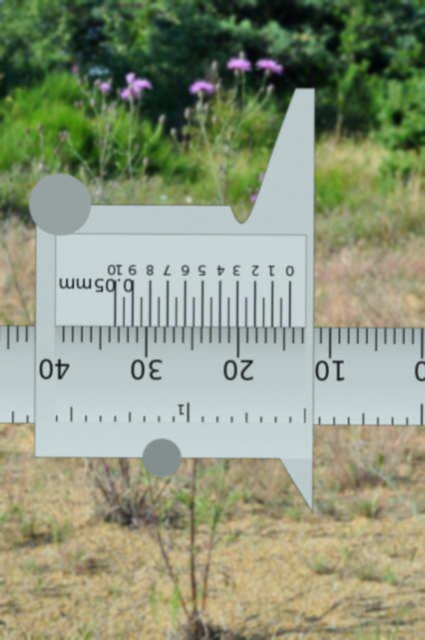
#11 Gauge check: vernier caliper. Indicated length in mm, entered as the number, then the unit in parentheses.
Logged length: 14.4 (mm)
